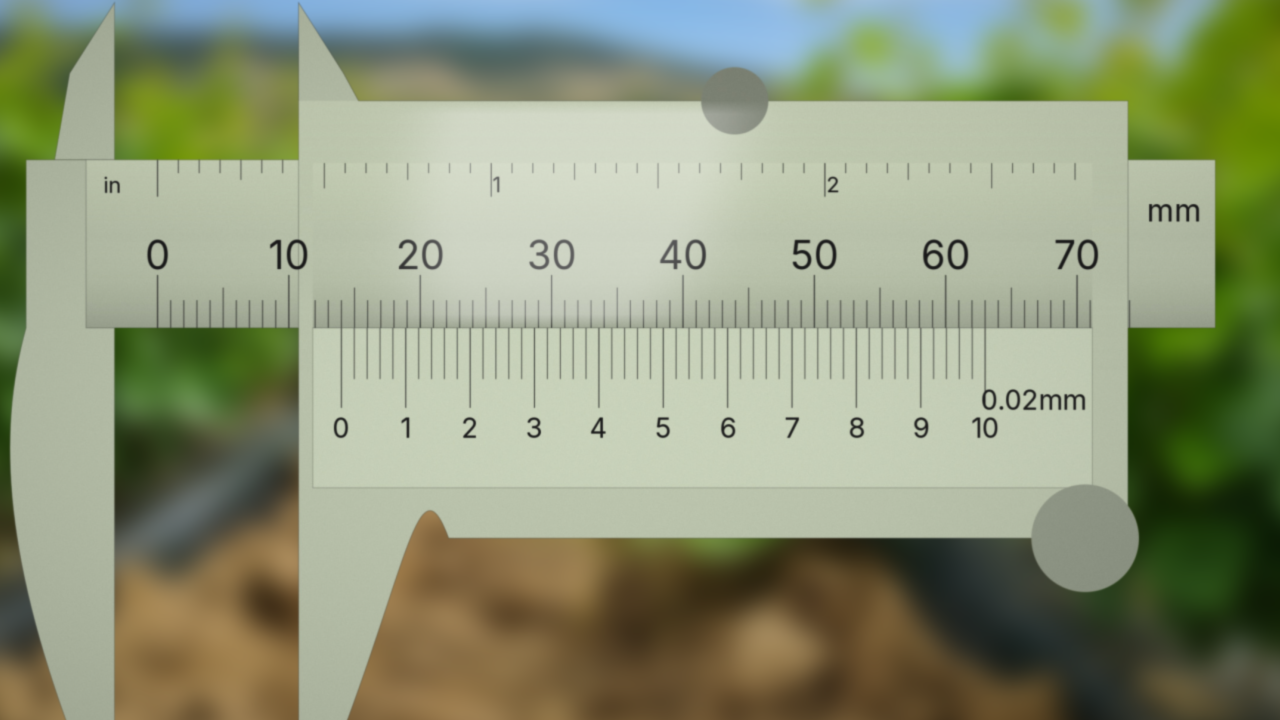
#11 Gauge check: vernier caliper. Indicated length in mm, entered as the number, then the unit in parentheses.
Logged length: 14.0 (mm)
